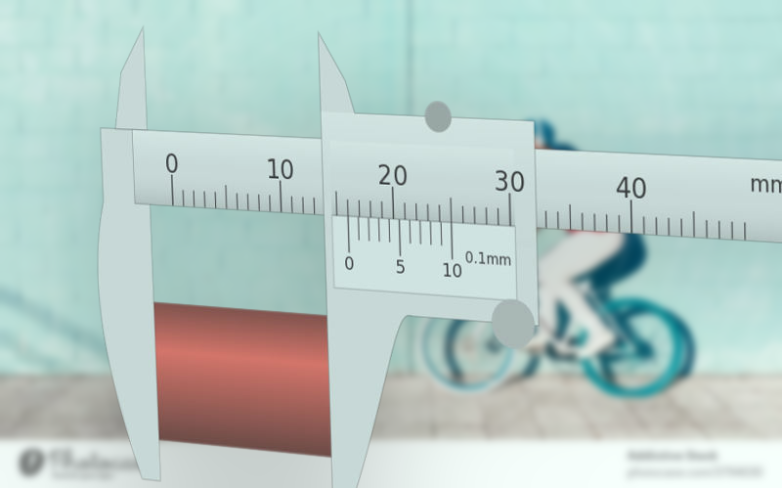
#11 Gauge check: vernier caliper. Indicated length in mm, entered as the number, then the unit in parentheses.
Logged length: 16.0 (mm)
